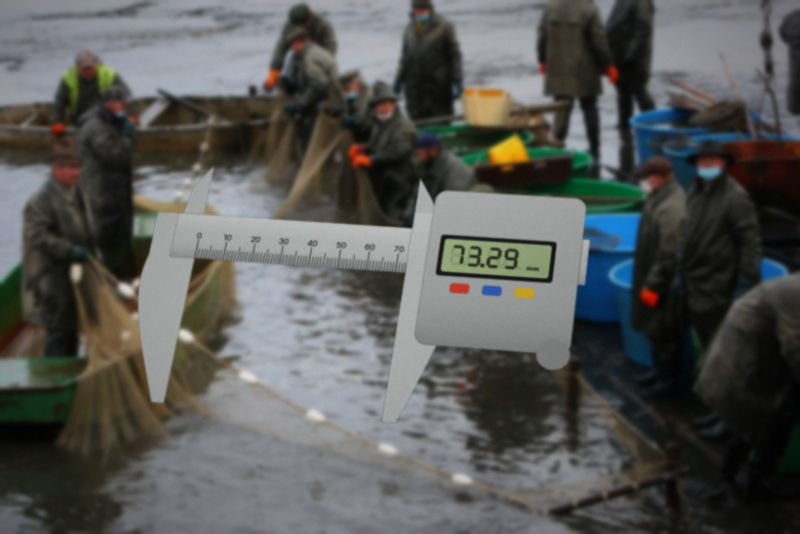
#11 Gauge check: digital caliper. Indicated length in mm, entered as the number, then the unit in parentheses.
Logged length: 73.29 (mm)
